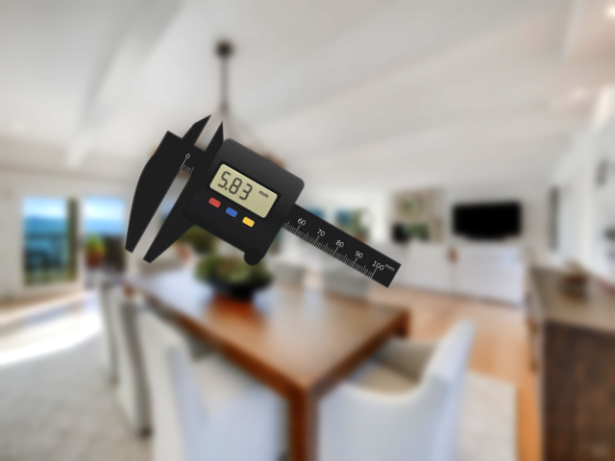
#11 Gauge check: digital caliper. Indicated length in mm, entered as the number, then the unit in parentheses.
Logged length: 5.83 (mm)
